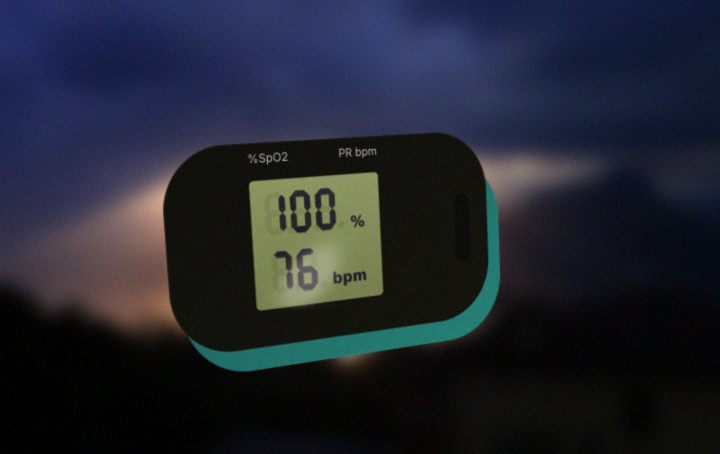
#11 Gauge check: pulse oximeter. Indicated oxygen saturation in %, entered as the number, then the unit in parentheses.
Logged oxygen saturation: 100 (%)
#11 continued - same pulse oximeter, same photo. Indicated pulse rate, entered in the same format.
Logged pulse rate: 76 (bpm)
